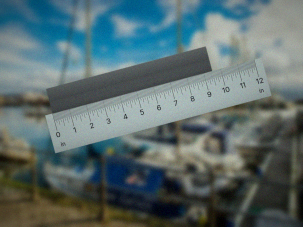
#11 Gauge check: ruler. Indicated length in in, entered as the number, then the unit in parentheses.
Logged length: 9.5 (in)
